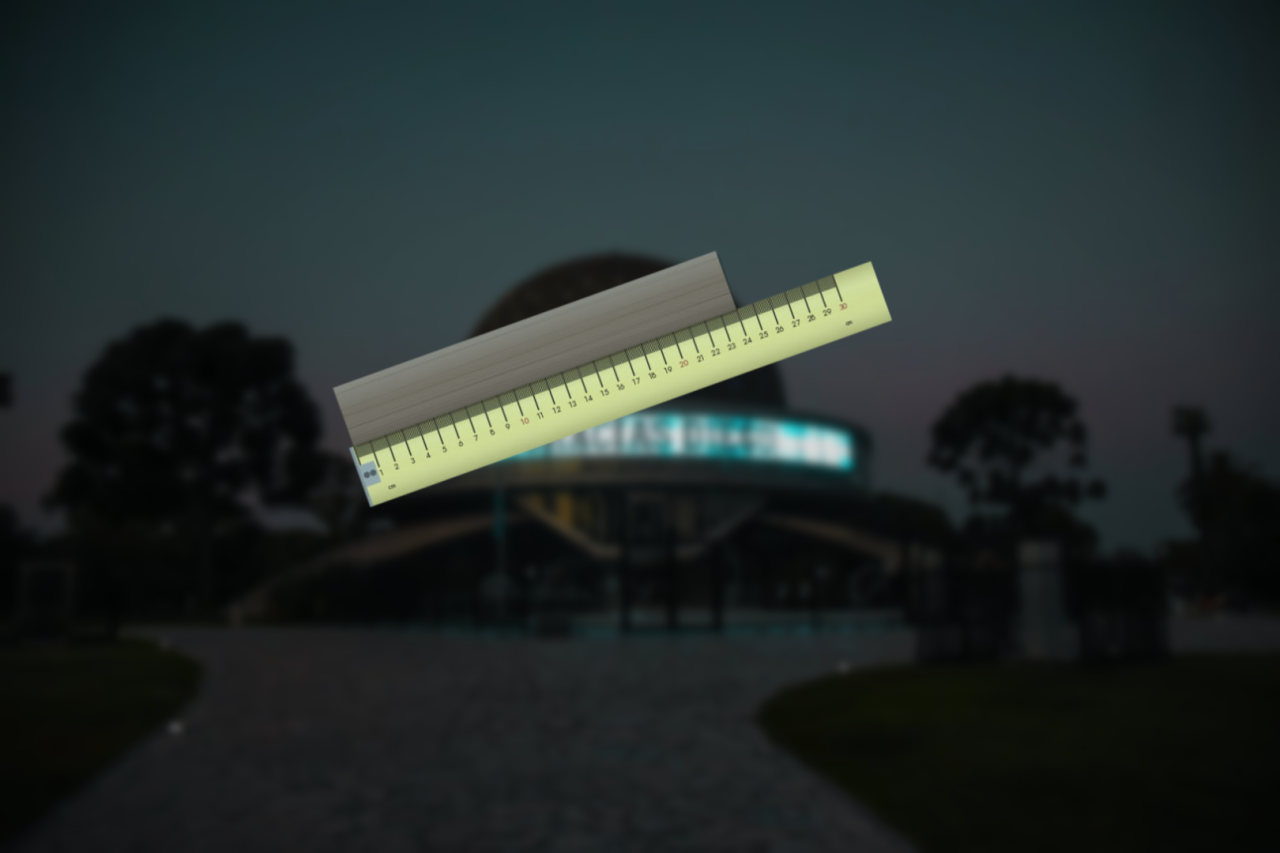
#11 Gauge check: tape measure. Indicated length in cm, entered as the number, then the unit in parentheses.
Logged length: 24 (cm)
